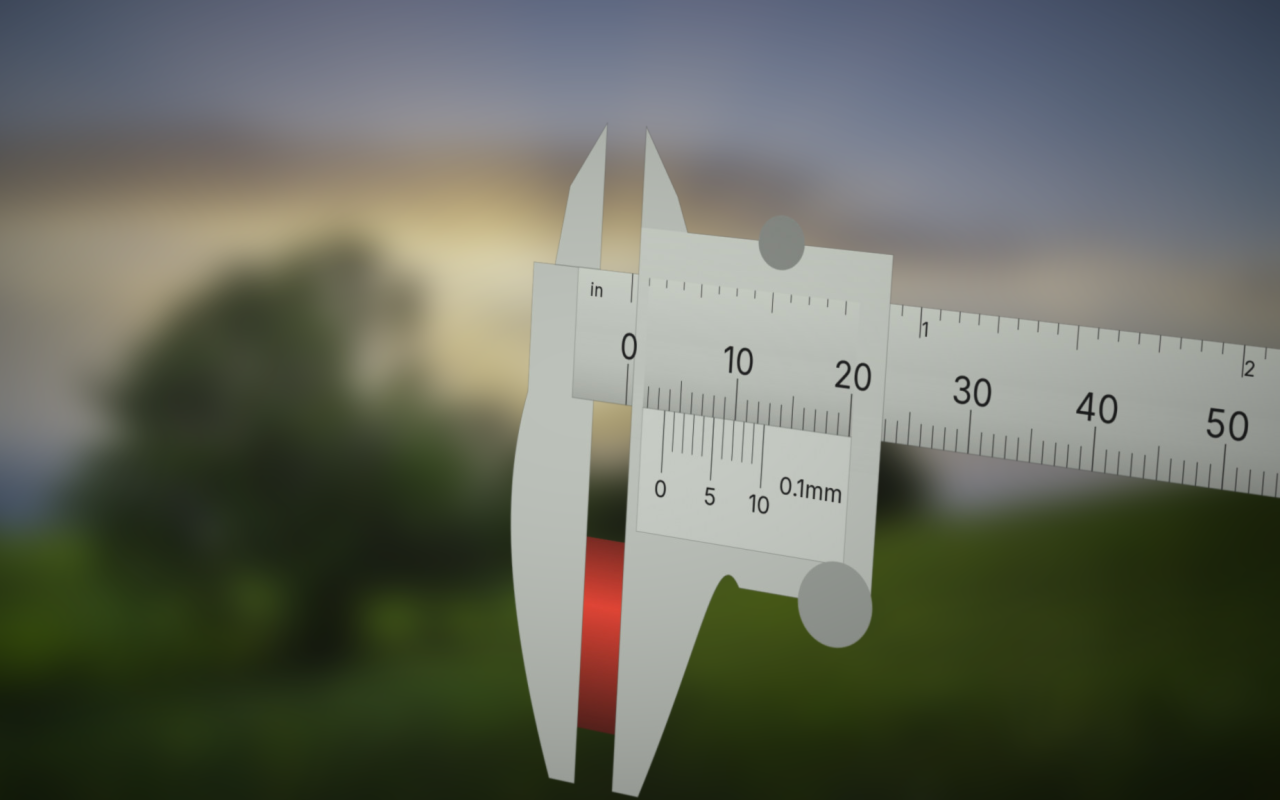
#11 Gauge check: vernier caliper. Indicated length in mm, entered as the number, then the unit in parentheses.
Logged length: 3.6 (mm)
